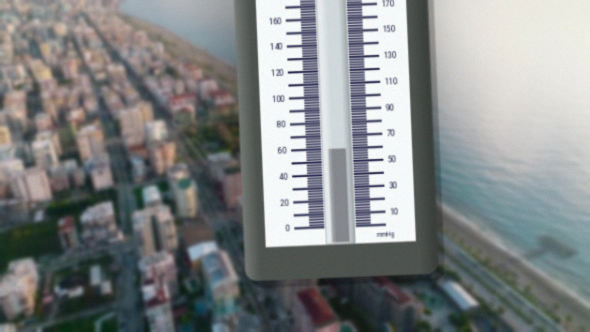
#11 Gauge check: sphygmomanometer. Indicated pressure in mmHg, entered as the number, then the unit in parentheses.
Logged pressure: 60 (mmHg)
